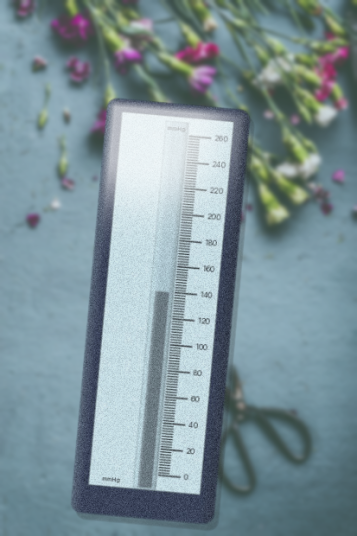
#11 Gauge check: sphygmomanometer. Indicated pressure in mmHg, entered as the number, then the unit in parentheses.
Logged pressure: 140 (mmHg)
